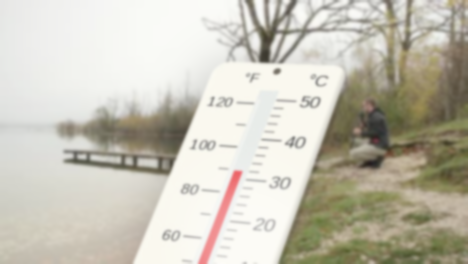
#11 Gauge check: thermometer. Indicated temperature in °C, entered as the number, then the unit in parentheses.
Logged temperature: 32 (°C)
